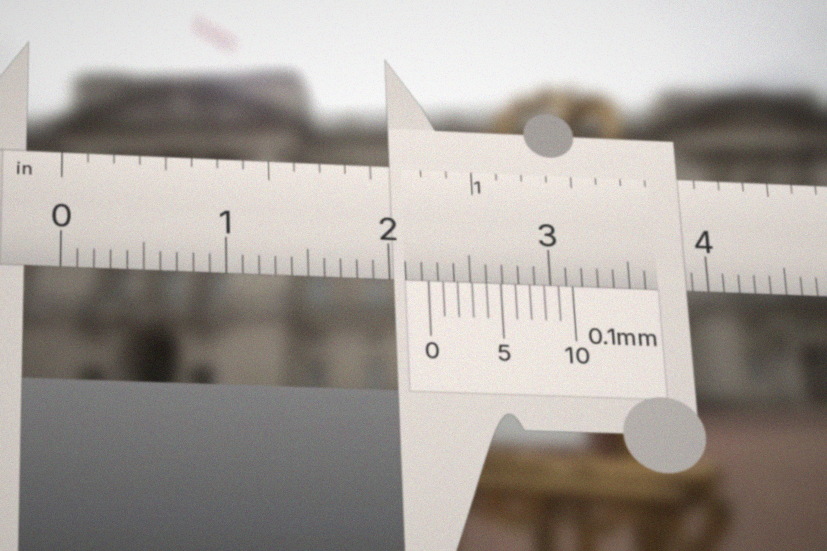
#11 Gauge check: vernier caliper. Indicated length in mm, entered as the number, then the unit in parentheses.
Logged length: 22.4 (mm)
